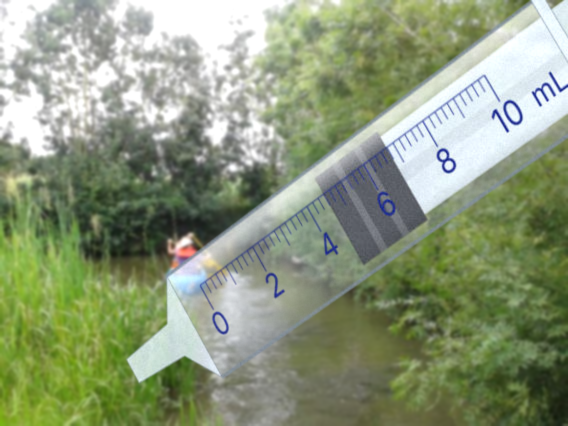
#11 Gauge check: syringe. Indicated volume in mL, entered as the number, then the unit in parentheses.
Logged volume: 4.6 (mL)
